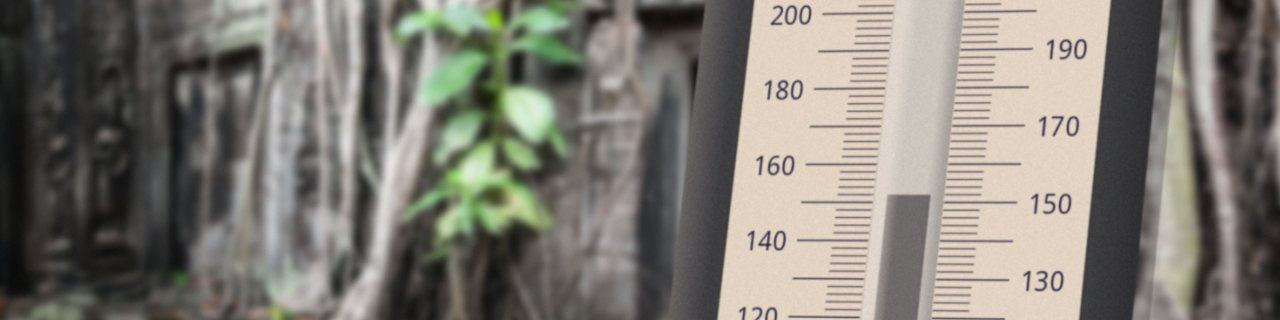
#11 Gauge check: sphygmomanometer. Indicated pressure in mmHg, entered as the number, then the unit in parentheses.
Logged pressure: 152 (mmHg)
